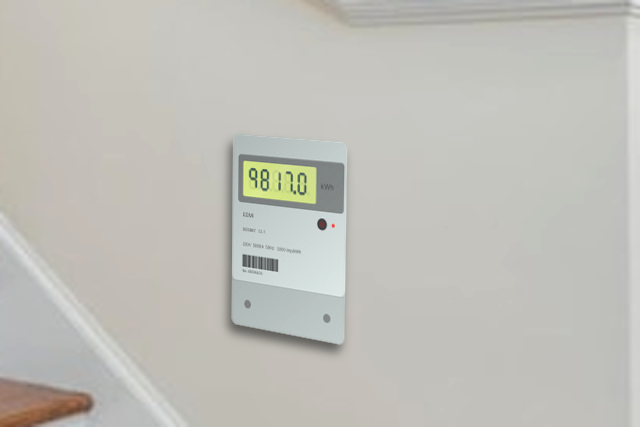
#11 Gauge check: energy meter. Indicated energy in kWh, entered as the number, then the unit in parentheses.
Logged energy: 9817.0 (kWh)
